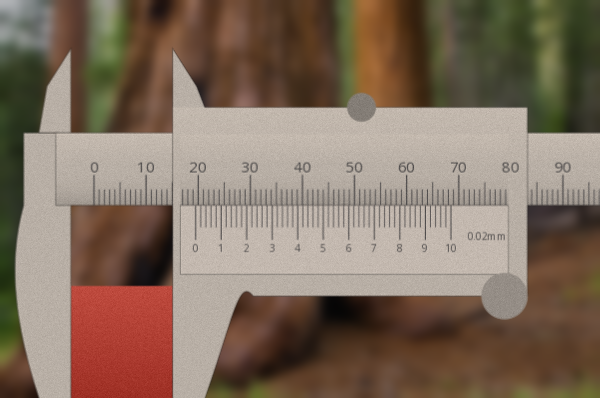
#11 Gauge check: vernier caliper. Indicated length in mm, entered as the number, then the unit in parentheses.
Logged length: 19.5 (mm)
